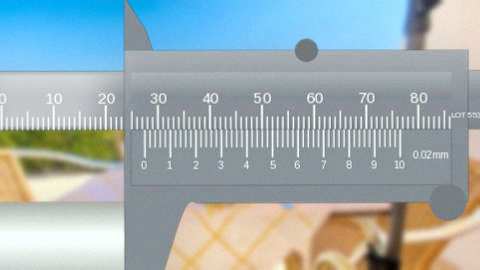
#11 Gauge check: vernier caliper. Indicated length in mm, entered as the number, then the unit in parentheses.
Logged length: 27.5 (mm)
